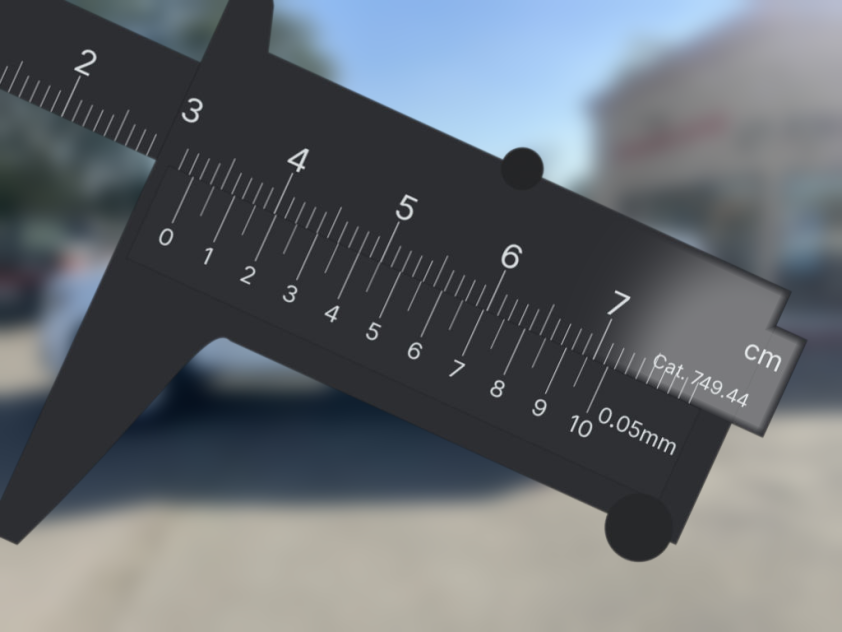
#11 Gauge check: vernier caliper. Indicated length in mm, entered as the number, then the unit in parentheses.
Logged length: 32.4 (mm)
